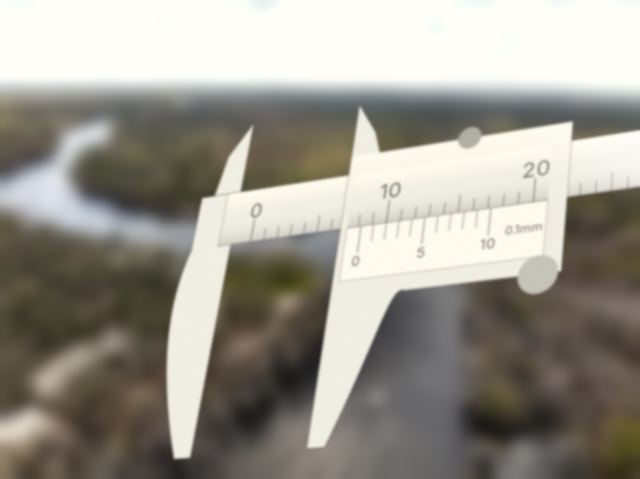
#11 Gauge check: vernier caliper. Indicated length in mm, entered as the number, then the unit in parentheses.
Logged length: 8.2 (mm)
